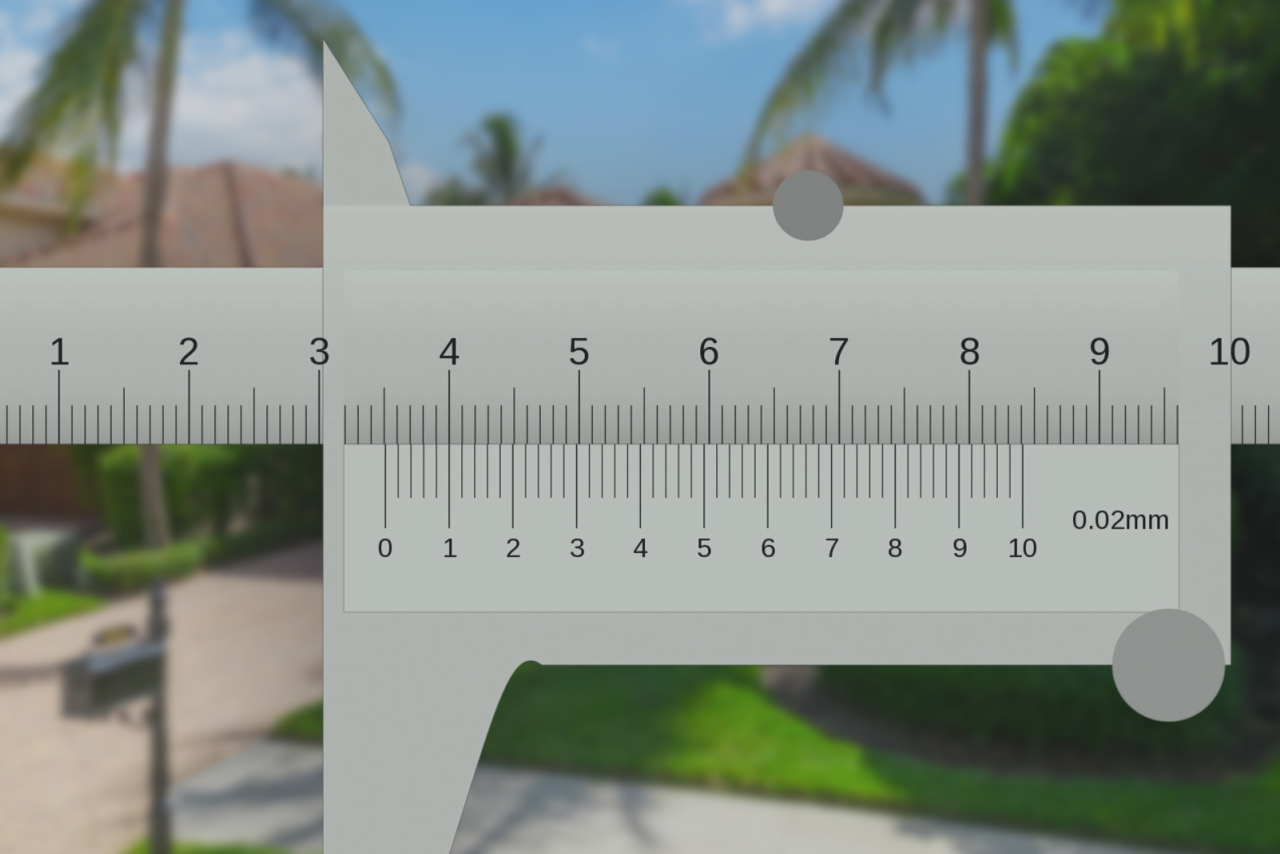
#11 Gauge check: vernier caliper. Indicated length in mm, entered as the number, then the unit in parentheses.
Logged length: 35.1 (mm)
